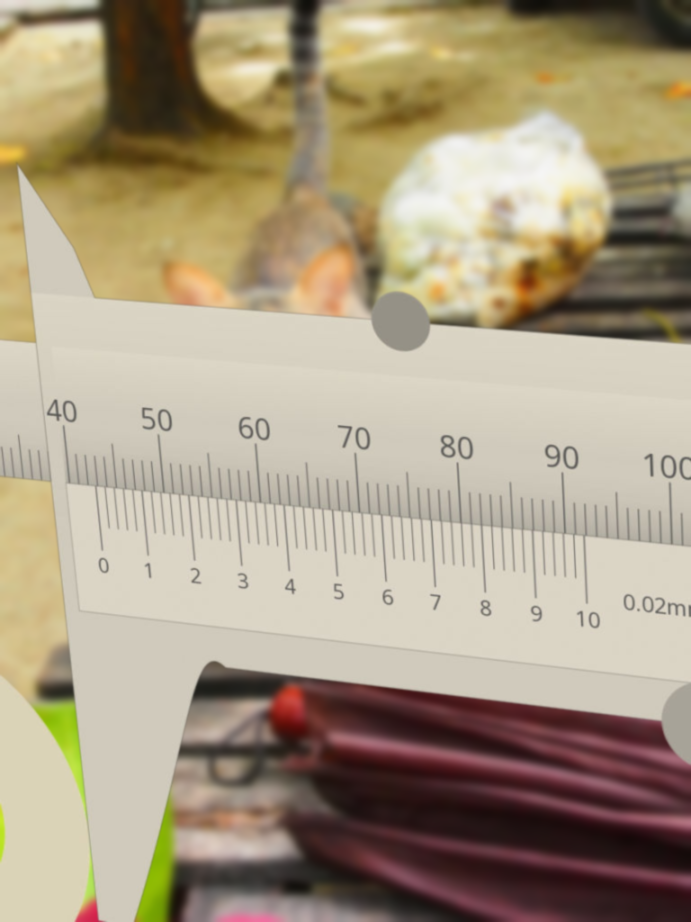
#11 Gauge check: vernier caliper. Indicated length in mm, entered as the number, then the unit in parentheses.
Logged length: 42.8 (mm)
